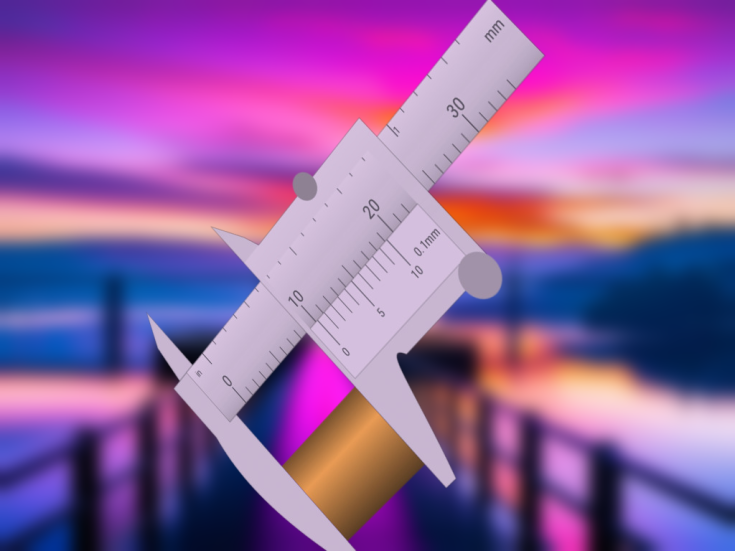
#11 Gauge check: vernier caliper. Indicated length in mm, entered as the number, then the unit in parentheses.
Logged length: 10.2 (mm)
